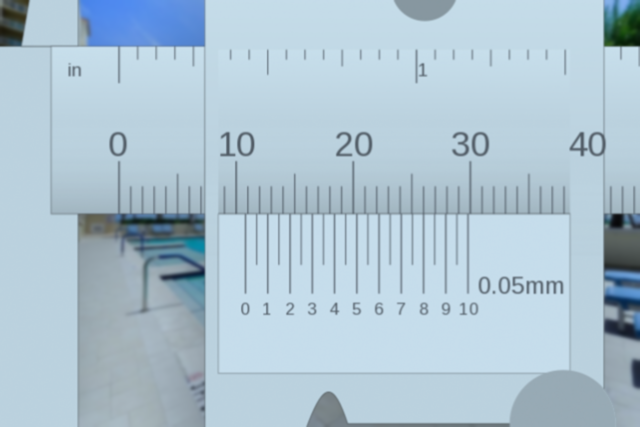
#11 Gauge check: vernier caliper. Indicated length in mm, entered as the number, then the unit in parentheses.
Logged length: 10.8 (mm)
